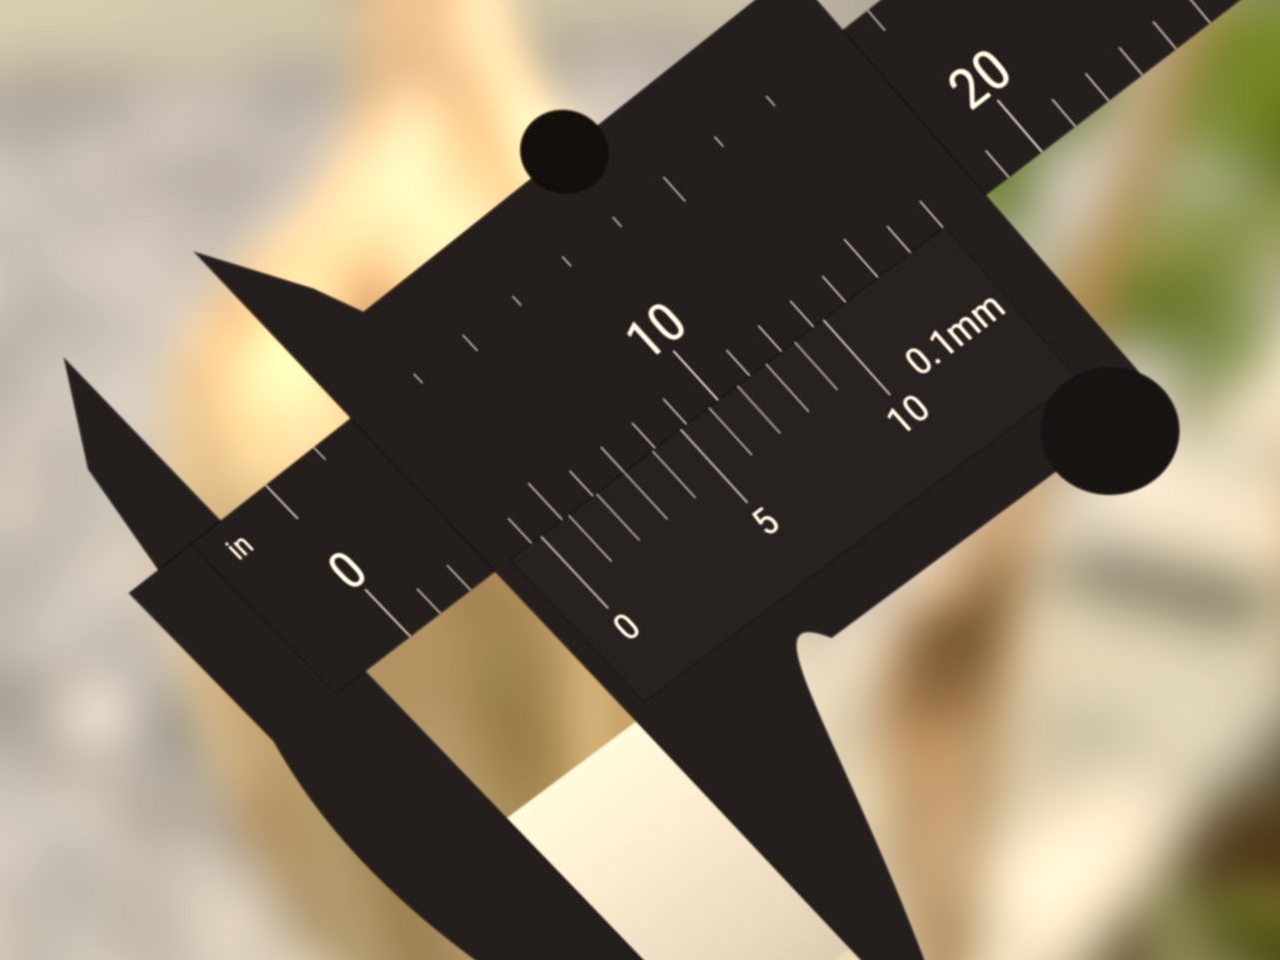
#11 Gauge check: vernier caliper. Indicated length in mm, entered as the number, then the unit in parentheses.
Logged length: 4.3 (mm)
